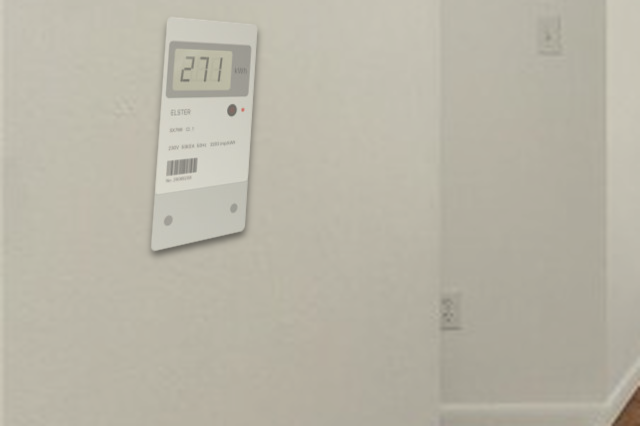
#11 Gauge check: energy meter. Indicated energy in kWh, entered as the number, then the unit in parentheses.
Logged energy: 271 (kWh)
